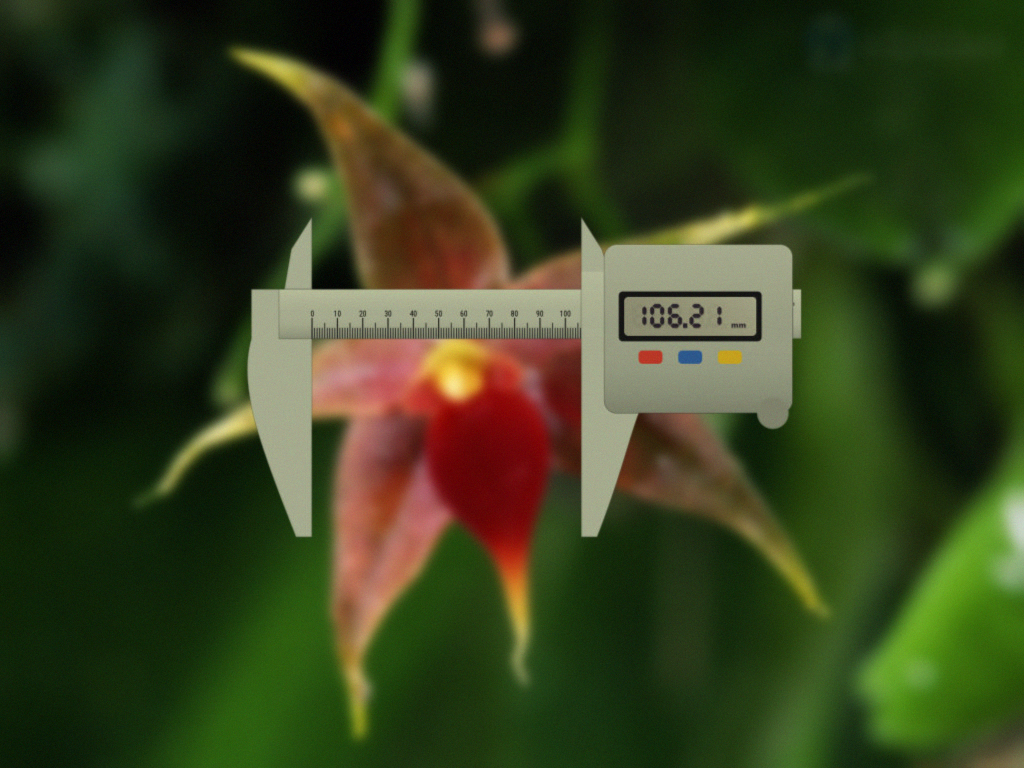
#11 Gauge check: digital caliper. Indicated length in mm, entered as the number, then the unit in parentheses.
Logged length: 106.21 (mm)
